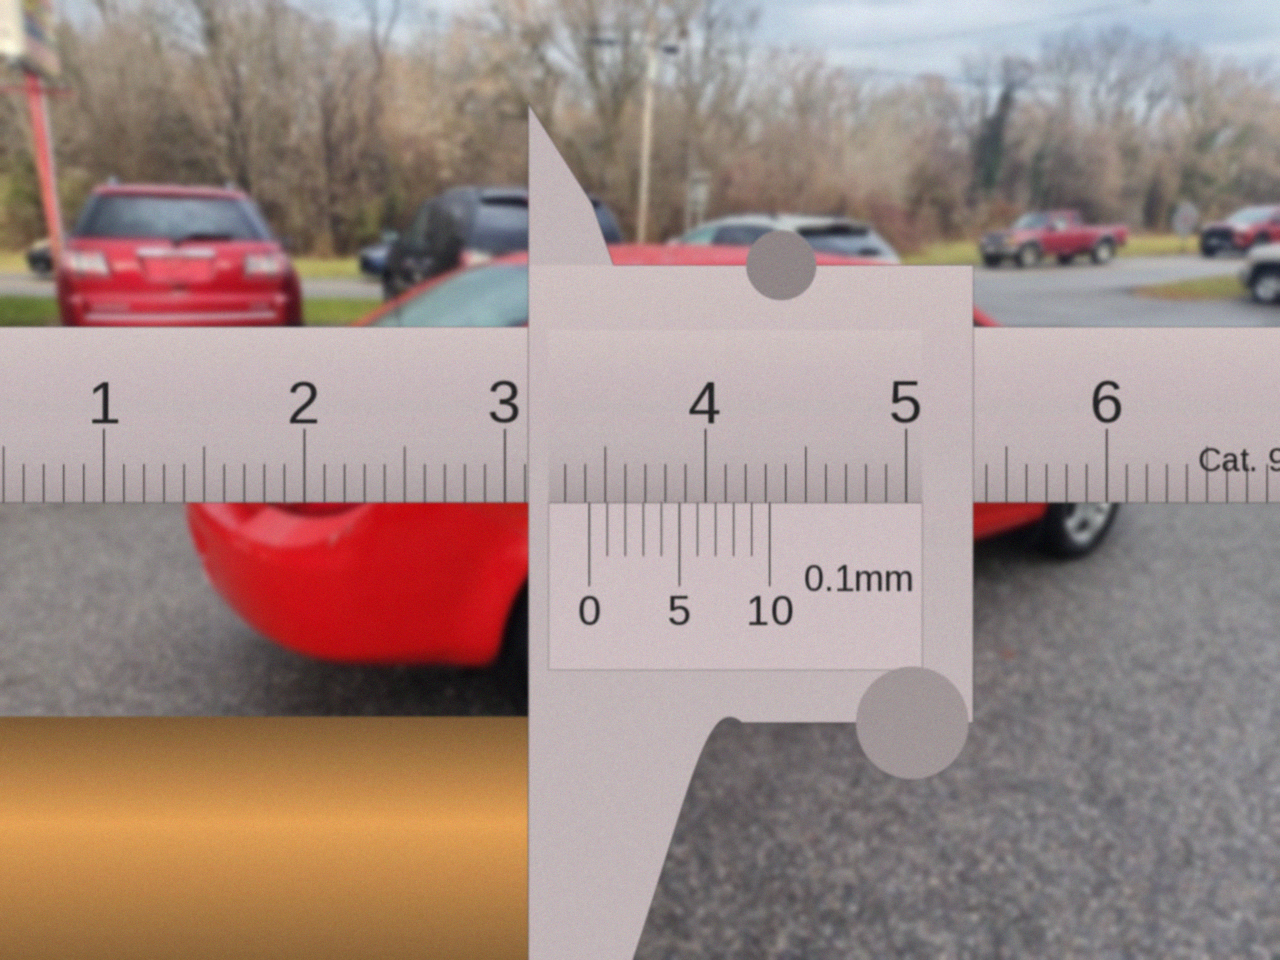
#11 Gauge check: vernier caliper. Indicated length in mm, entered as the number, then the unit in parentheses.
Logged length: 34.2 (mm)
